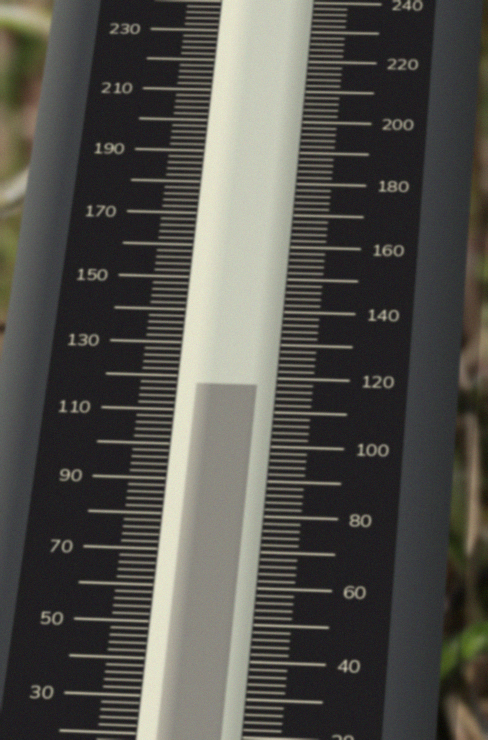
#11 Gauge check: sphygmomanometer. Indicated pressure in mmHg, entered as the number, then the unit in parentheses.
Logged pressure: 118 (mmHg)
